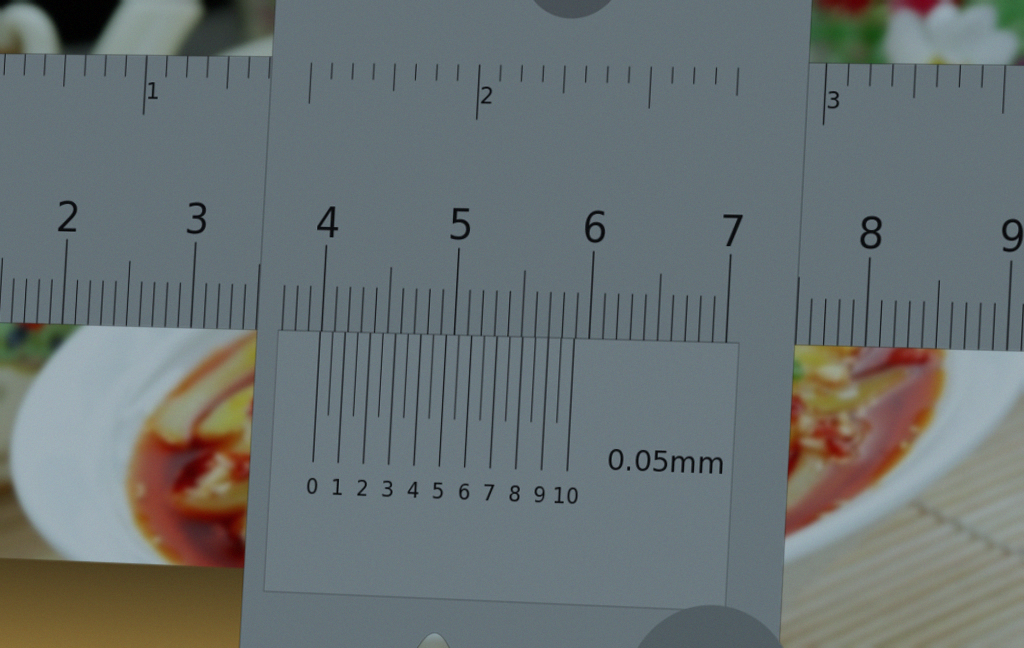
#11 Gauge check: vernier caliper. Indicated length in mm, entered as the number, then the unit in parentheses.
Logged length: 39.9 (mm)
